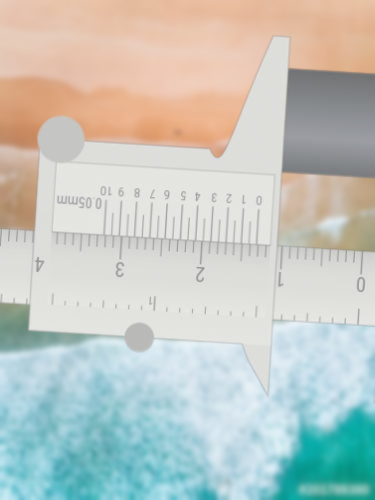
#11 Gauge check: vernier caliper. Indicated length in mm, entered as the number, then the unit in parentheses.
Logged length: 13.2 (mm)
